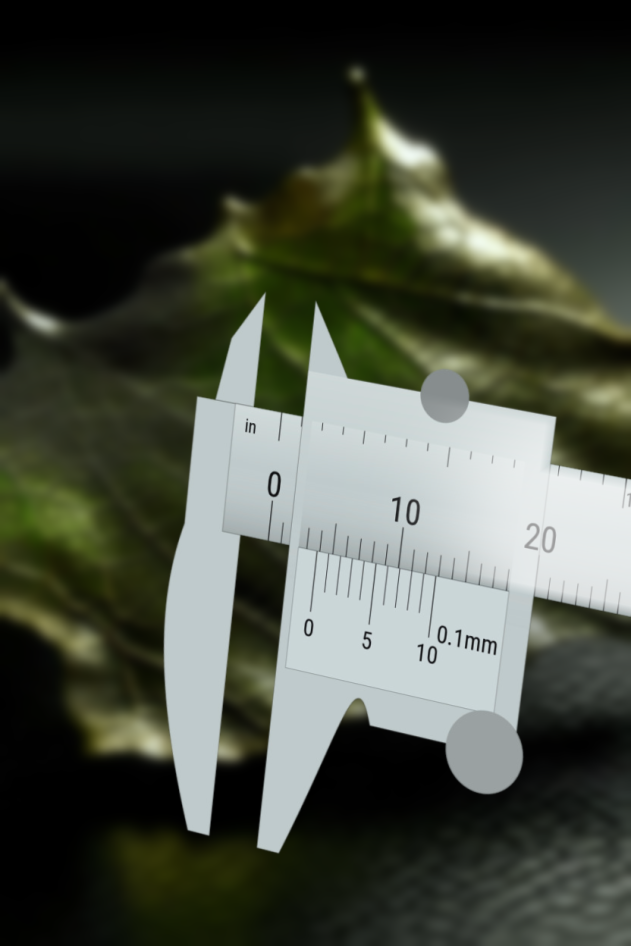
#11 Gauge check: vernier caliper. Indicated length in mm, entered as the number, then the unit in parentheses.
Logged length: 3.8 (mm)
